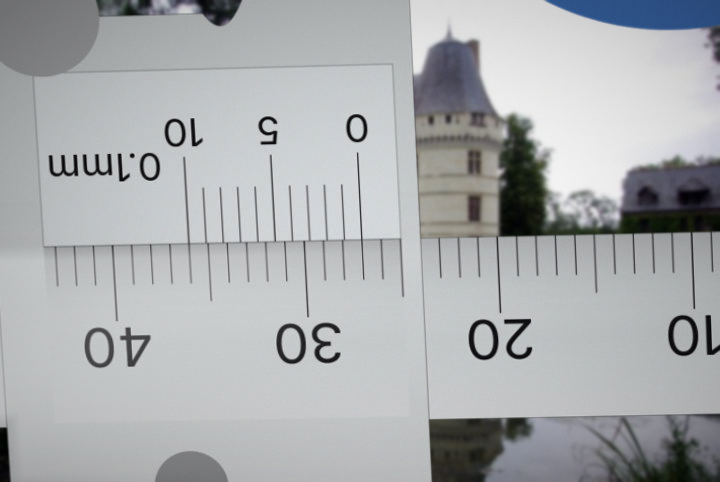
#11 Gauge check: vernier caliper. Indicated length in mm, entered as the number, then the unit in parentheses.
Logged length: 27.0 (mm)
